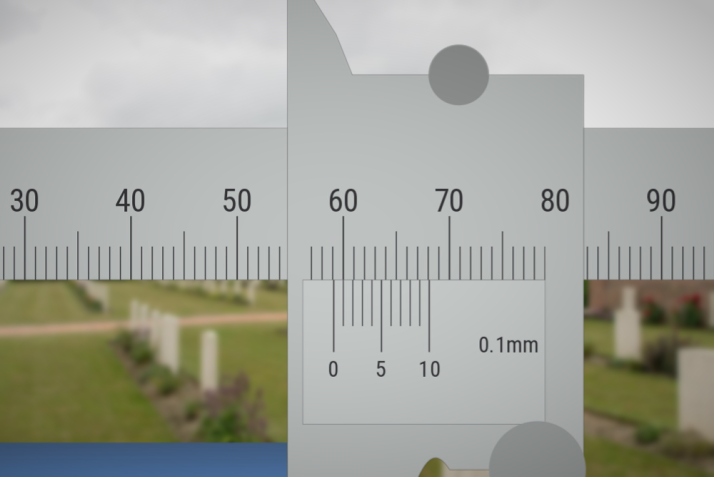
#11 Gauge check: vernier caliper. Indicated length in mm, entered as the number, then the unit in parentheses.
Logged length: 59.1 (mm)
